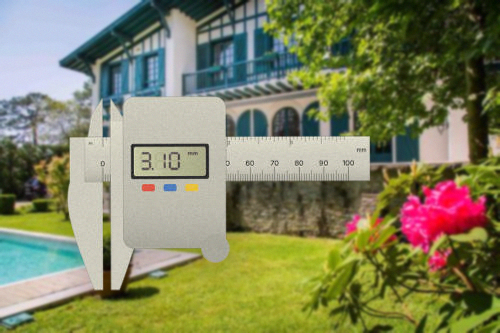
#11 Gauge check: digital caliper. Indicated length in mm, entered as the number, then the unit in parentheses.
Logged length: 3.10 (mm)
